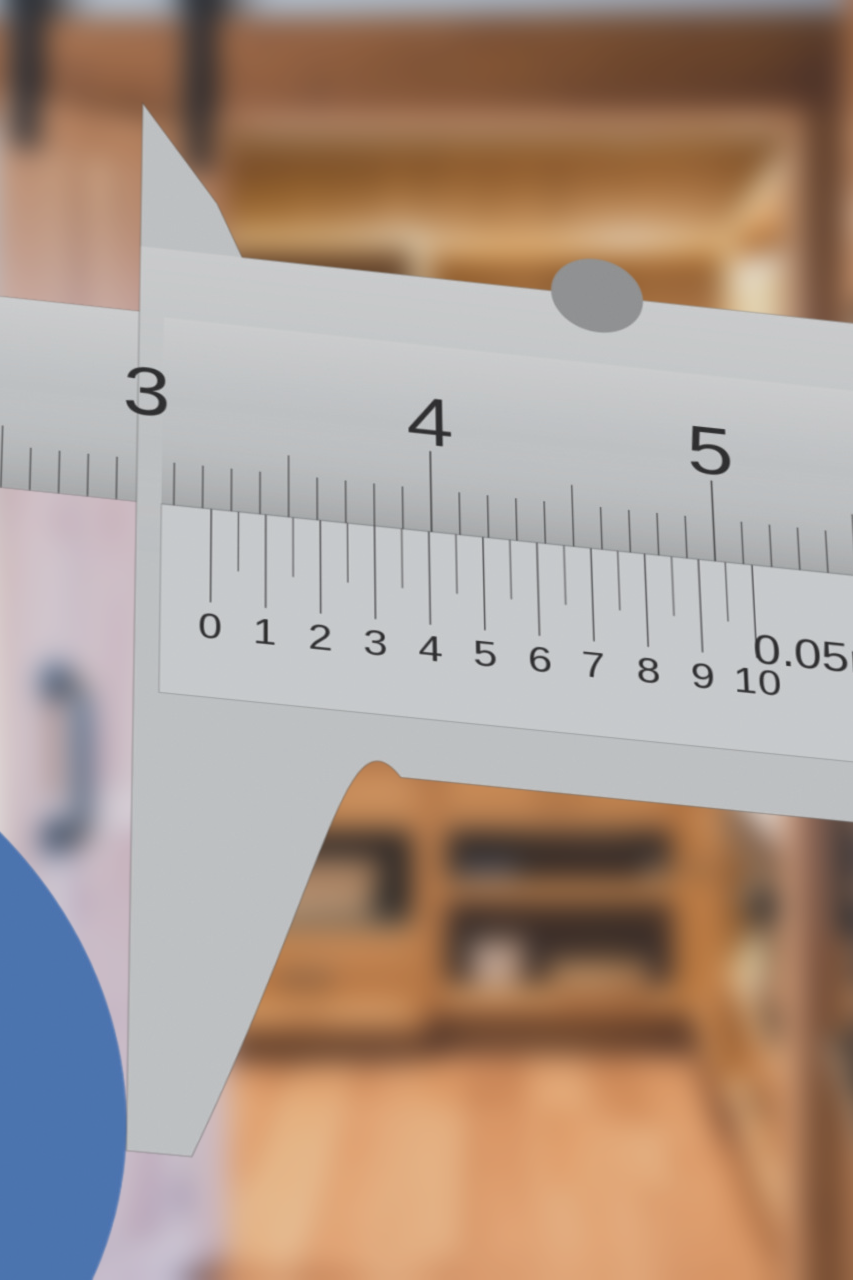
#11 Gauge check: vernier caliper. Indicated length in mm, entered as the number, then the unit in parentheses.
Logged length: 32.30 (mm)
